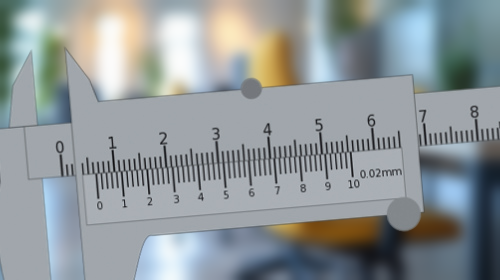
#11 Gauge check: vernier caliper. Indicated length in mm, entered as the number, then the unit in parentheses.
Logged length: 6.5 (mm)
